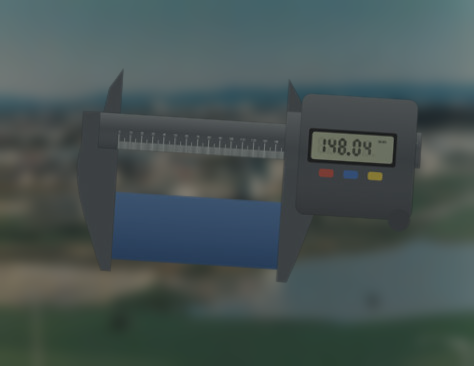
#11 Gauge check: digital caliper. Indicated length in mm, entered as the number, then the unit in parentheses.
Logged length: 148.04 (mm)
